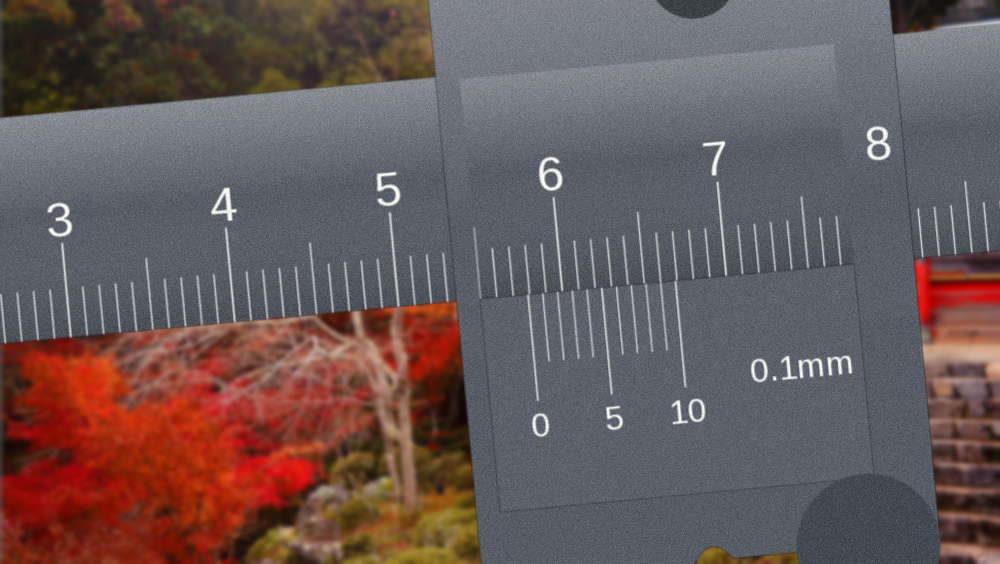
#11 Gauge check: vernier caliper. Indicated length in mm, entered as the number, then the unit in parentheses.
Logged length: 57.9 (mm)
